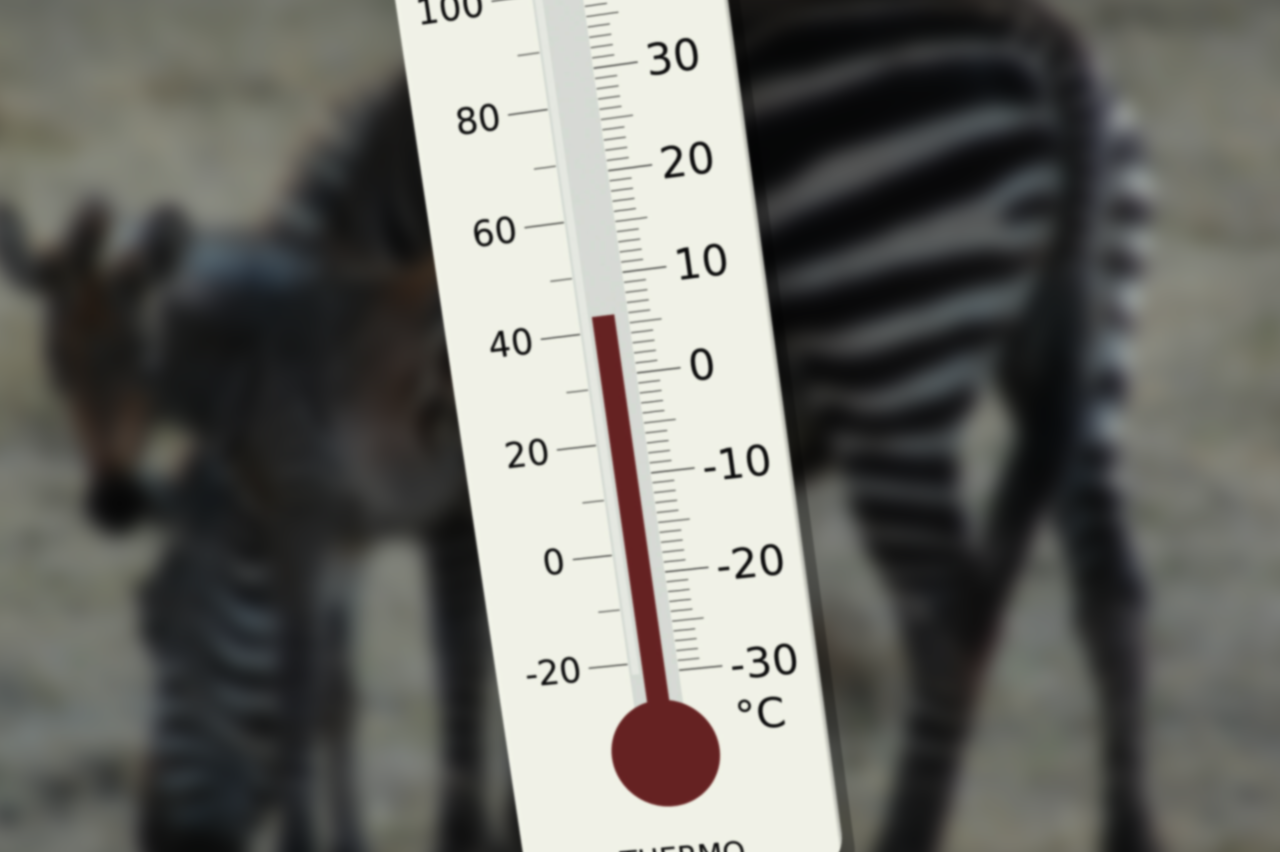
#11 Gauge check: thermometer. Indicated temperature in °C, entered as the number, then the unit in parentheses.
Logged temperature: 6 (°C)
